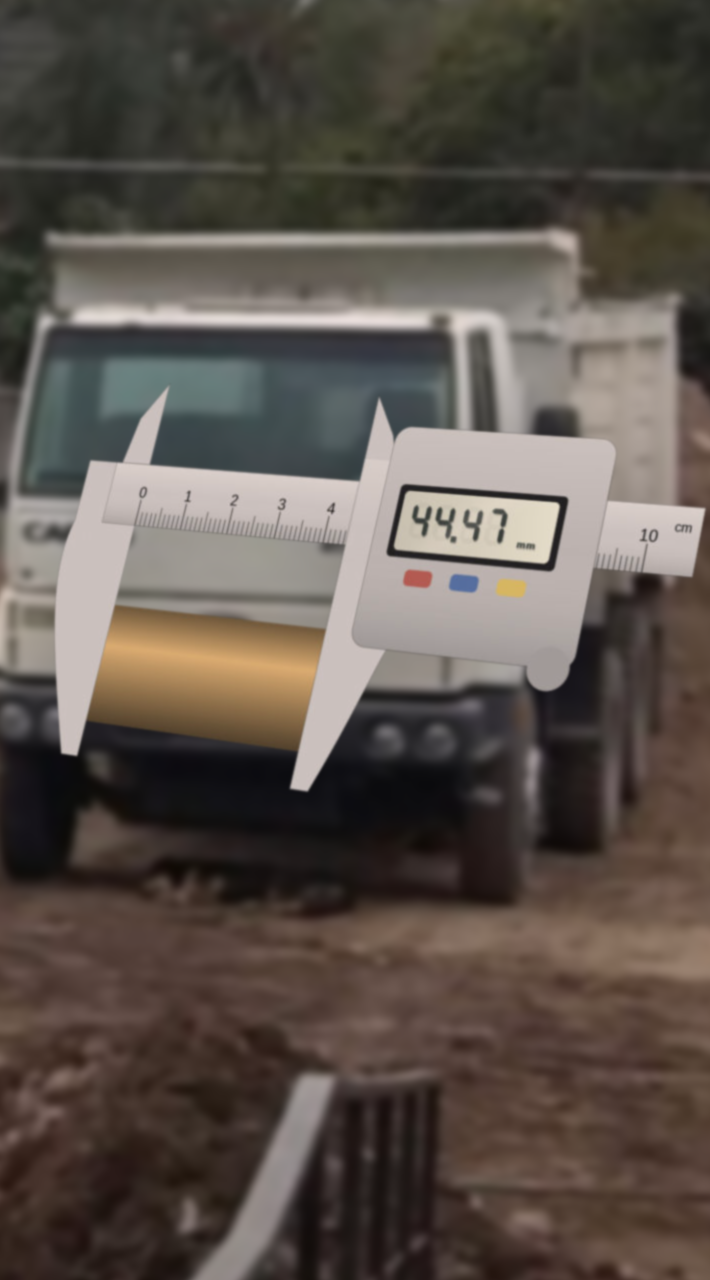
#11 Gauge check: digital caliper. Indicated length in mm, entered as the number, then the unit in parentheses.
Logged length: 44.47 (mm)
